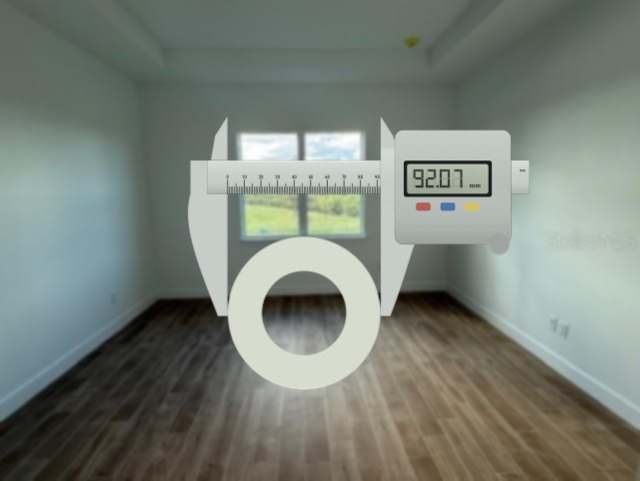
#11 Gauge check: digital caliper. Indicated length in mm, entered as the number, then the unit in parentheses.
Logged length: 92.07 (mm)
